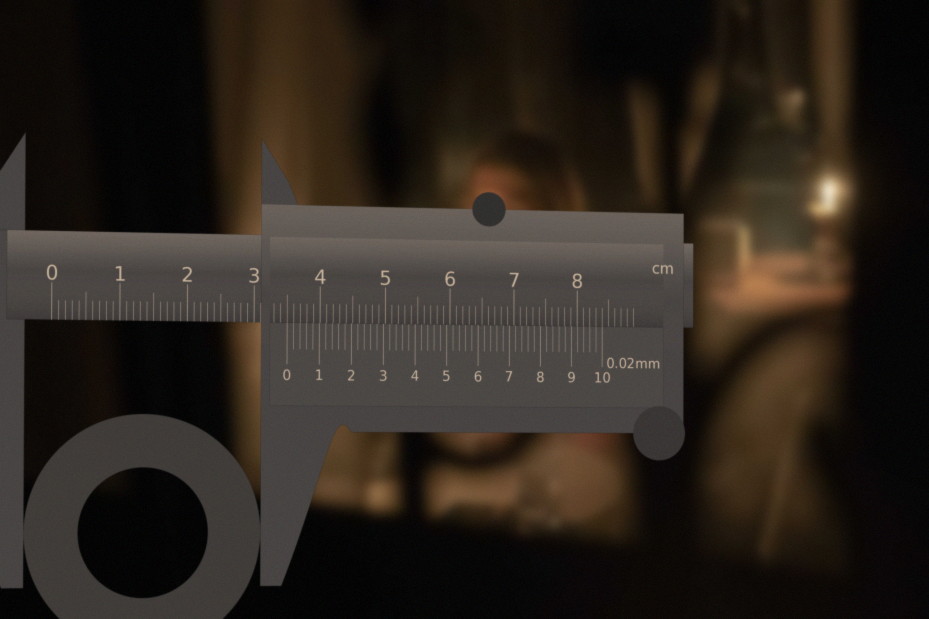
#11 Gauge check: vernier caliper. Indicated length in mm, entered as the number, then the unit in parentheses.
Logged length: 35.0 (mm)
